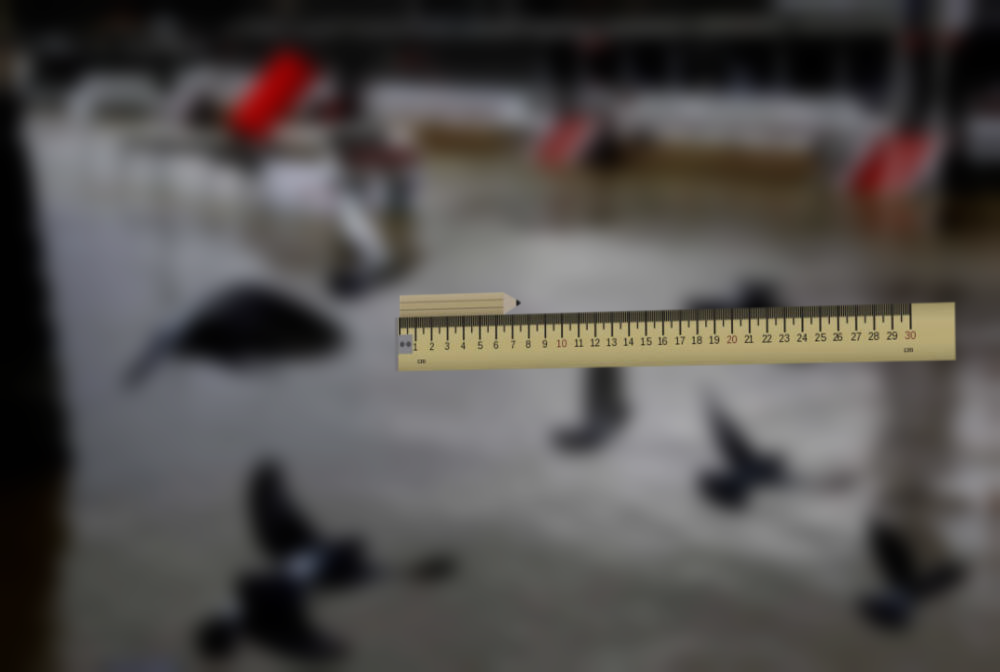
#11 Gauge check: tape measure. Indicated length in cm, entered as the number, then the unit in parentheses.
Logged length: 7.5 (cm)
